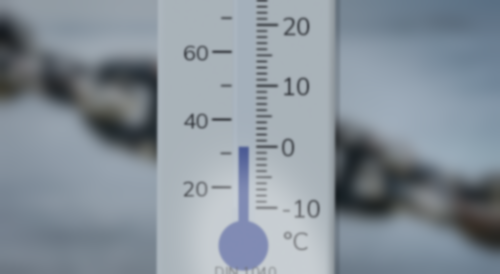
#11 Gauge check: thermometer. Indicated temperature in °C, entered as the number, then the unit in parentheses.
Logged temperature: 0 (°C)
